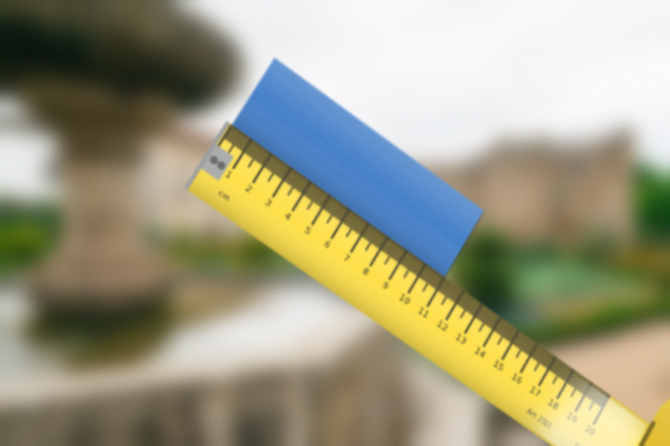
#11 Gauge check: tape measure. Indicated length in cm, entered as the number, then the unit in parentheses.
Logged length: 11 (cm)
